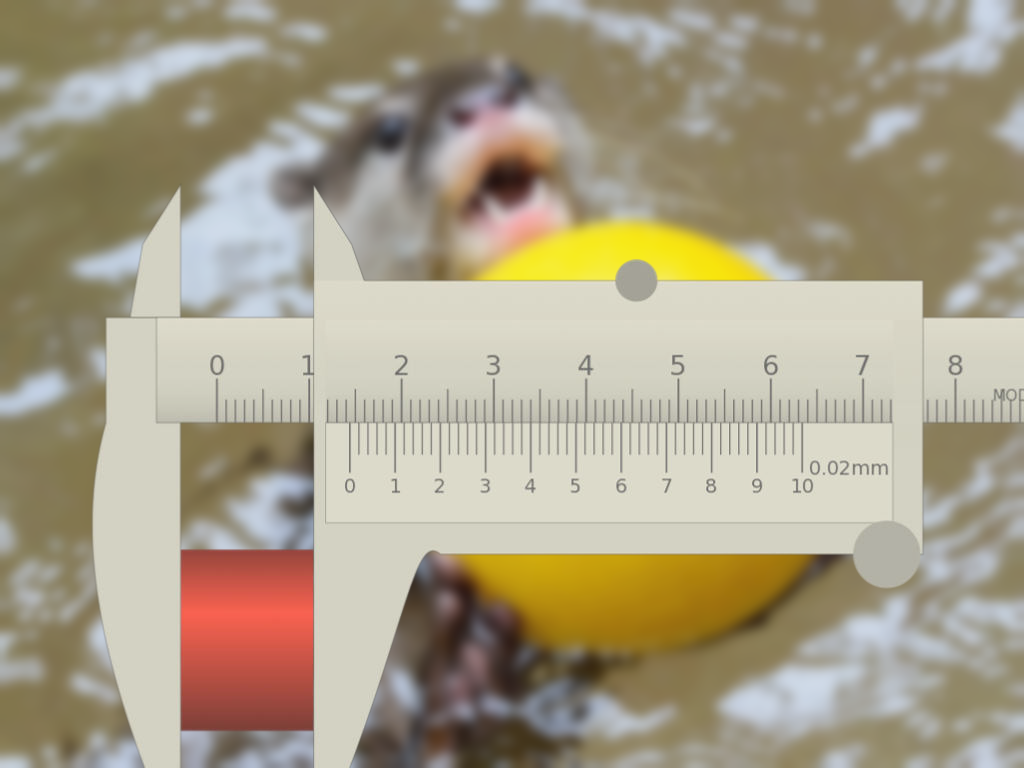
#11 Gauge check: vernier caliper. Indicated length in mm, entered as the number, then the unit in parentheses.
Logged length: 14.4 (mm)
